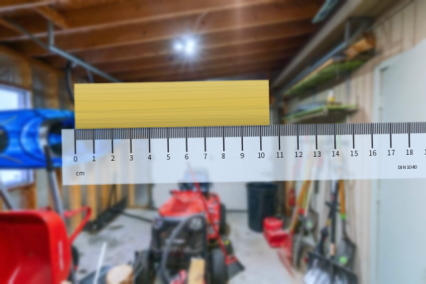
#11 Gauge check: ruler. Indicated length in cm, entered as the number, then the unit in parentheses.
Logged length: 10.5 (cm)
